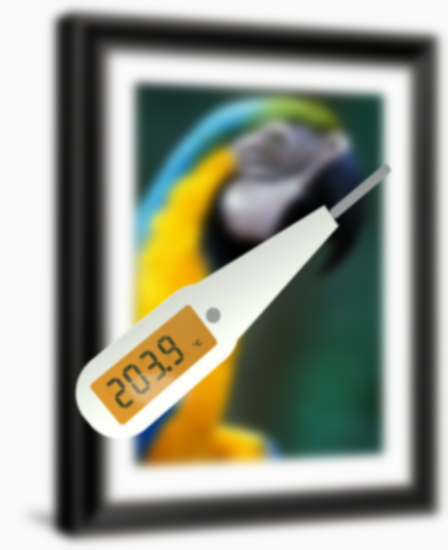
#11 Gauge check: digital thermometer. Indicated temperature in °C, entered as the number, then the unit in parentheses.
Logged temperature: 203.9 (°C)
